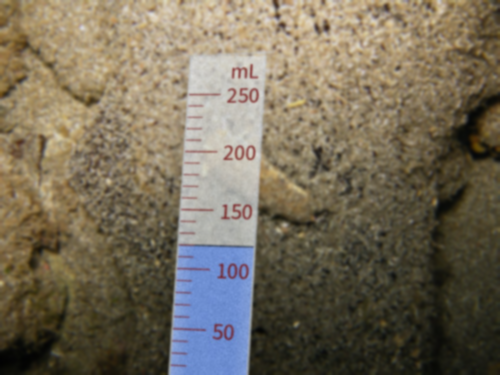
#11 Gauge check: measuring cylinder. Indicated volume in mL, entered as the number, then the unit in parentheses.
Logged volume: 120 (mL)
